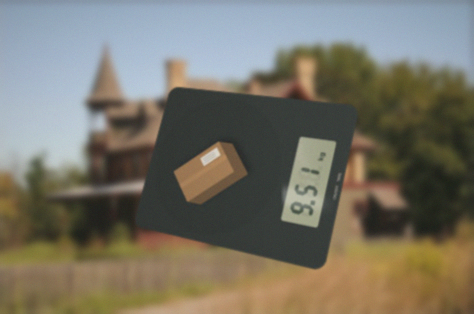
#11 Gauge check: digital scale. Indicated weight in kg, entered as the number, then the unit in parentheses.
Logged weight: 9.51 (kg)
